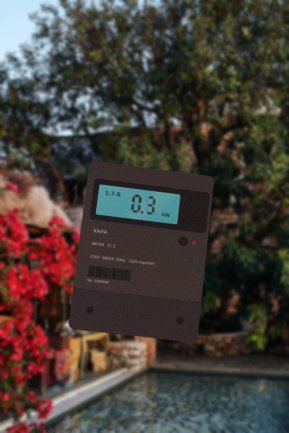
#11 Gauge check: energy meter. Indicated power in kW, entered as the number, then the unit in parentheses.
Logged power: 0.3 (kW)
